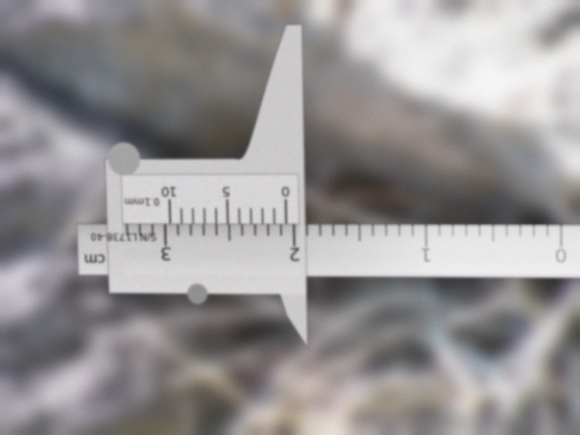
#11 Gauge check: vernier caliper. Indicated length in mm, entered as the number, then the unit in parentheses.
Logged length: 20.6 (mm)
